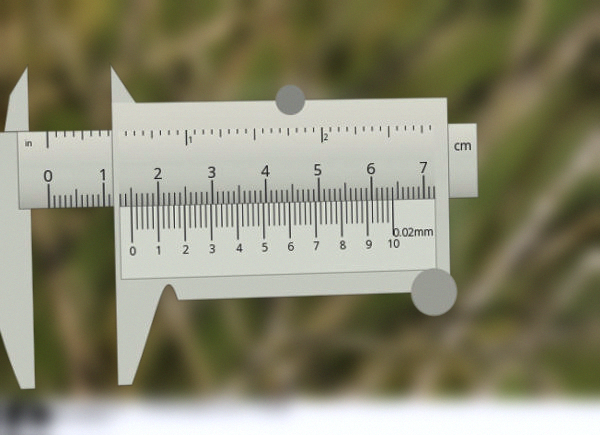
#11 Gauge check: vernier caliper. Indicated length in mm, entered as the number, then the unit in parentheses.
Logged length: 15.0 (mm)
